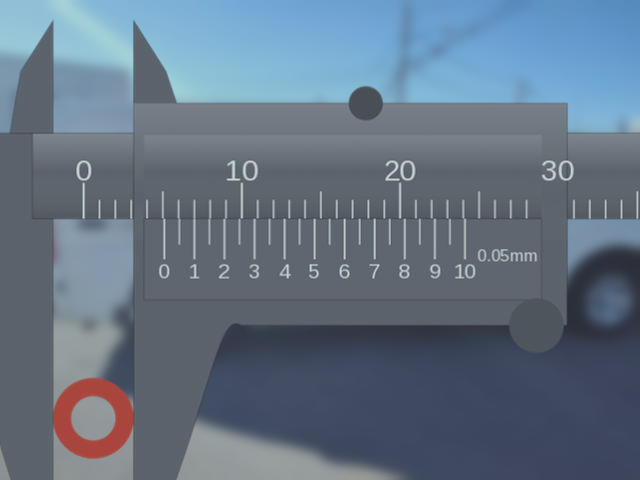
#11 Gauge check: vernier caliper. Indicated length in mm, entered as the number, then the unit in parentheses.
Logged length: 5.1 (mm)
